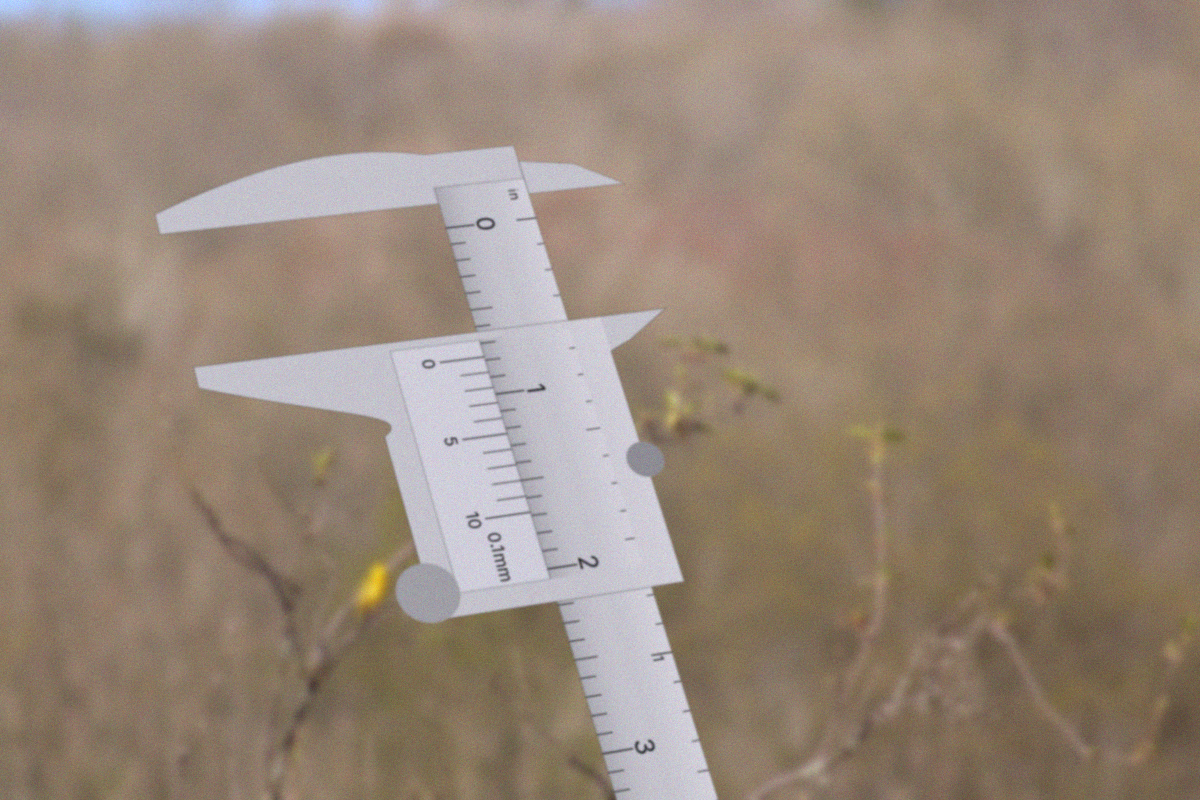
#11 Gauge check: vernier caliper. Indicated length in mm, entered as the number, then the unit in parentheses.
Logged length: 7.8 (mm)
